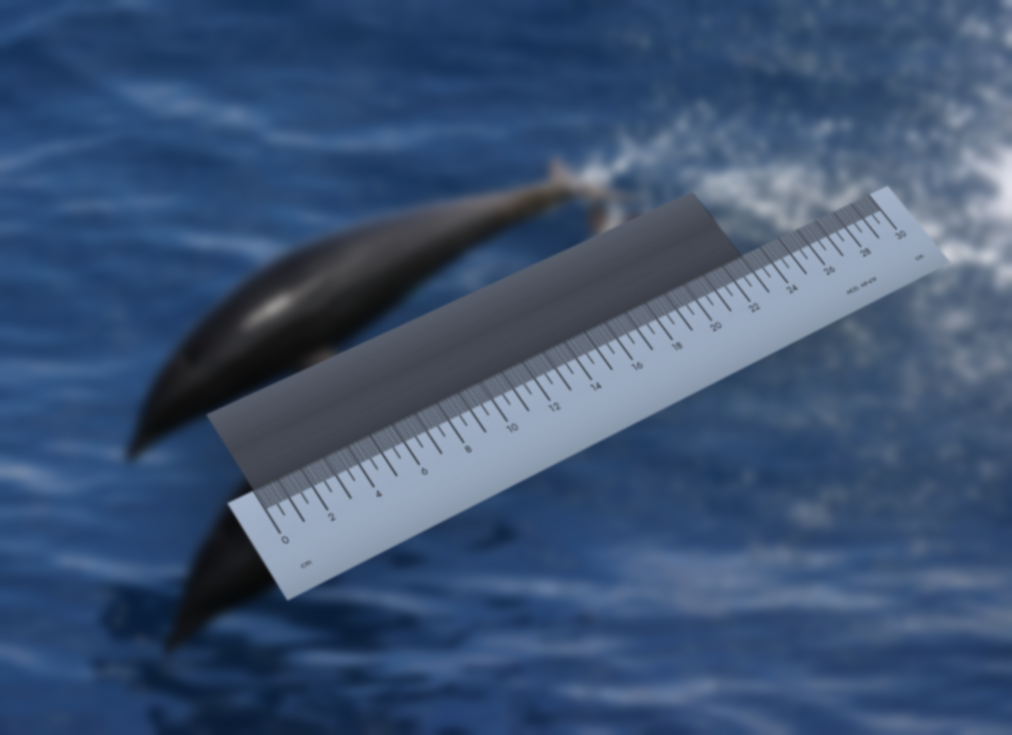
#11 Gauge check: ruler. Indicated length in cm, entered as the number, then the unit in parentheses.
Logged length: 23 (cm)
